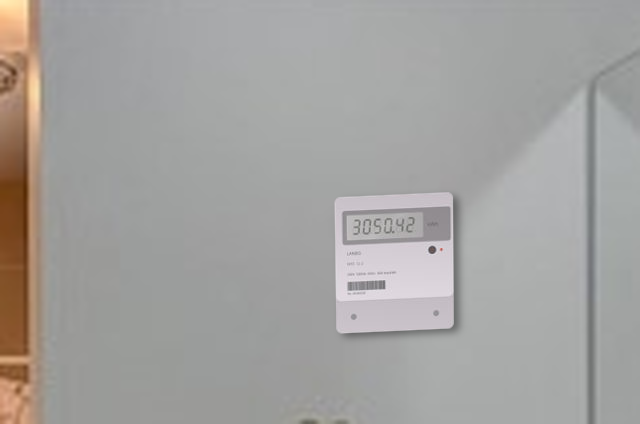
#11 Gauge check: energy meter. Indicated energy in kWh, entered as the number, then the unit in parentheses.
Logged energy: 3050.42 (kWh)
